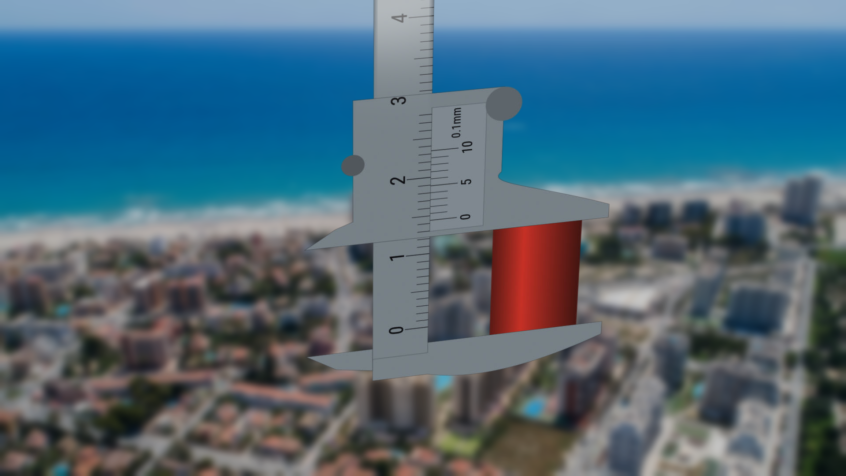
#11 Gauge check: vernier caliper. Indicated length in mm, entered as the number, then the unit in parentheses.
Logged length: 14.4 (mm)
